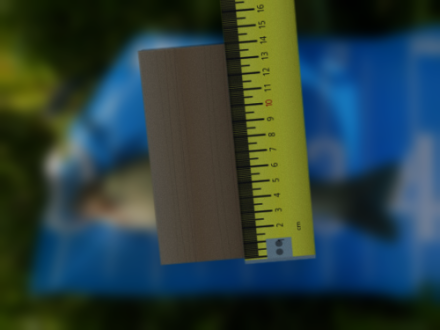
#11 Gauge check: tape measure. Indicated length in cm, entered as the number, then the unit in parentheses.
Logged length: 14 (cm)
